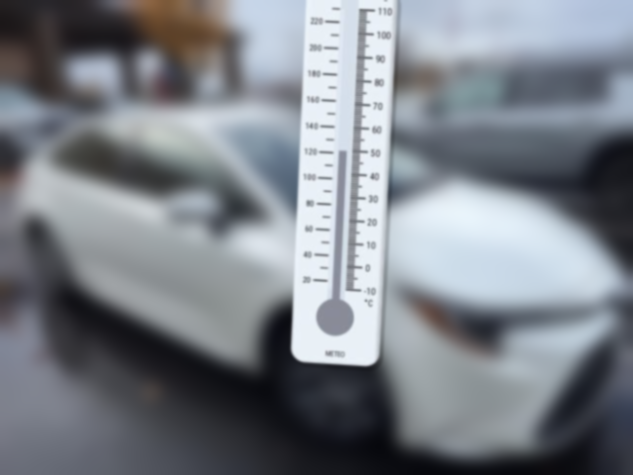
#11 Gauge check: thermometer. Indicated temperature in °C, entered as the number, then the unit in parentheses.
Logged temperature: 50 (°C)
